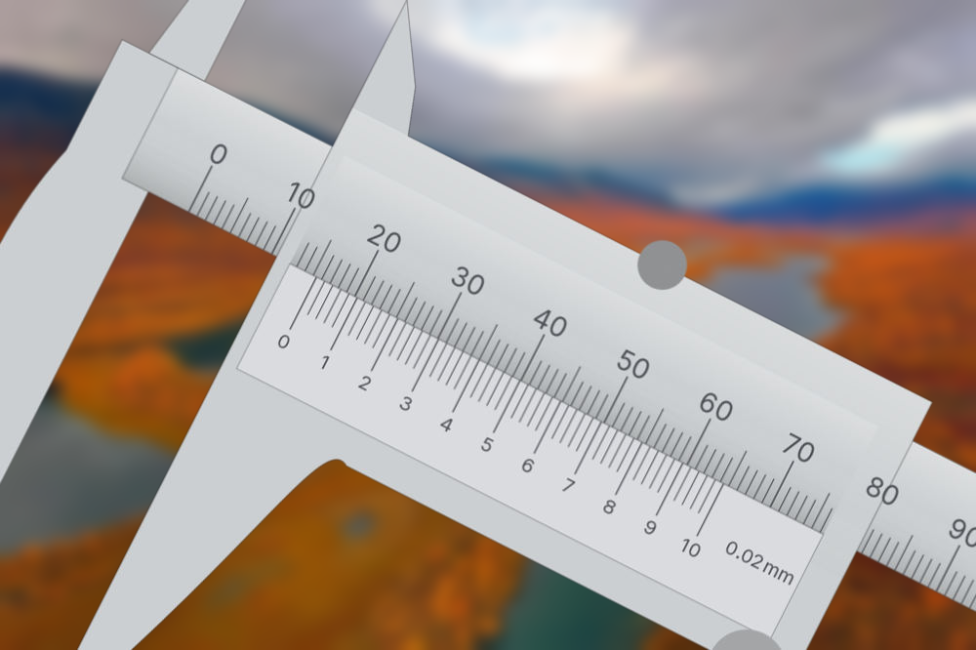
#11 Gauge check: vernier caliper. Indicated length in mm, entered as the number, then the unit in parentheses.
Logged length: 15.4 (mm)
